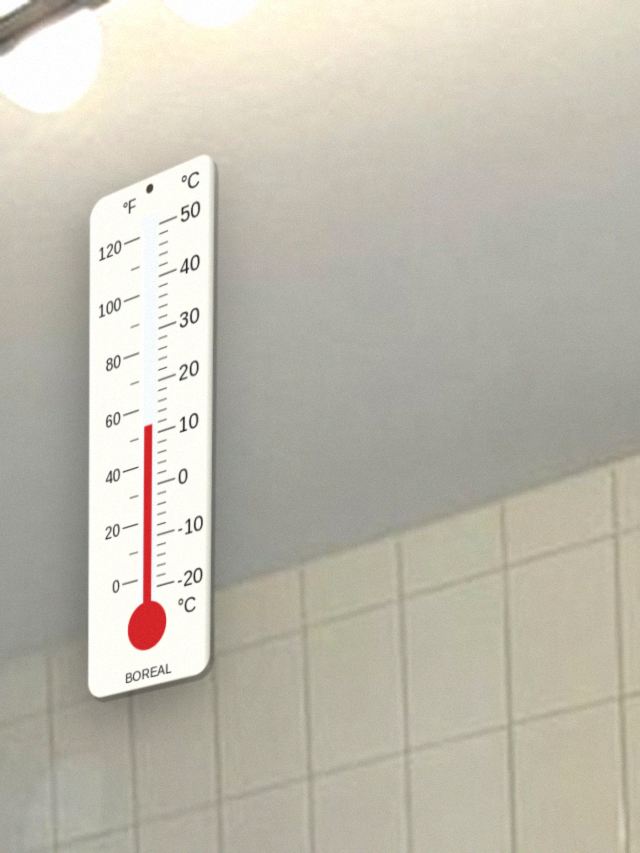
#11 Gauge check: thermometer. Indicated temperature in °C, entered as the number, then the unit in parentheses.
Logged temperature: 12 (°C)
